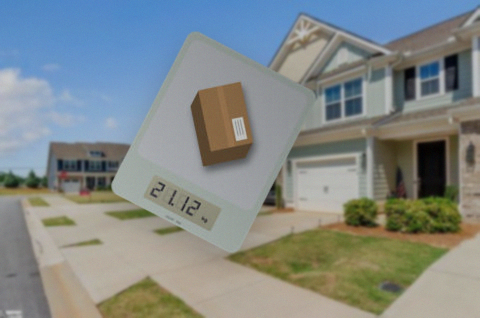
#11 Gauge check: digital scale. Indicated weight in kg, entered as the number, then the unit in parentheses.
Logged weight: 21.12 (kg)
